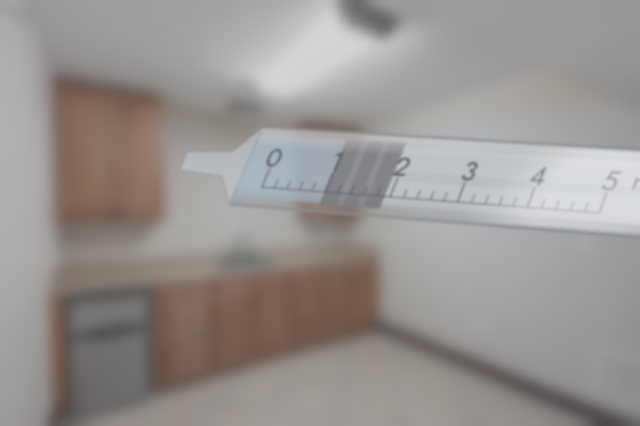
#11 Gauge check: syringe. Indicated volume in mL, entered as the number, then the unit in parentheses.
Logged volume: 1 (mL)
